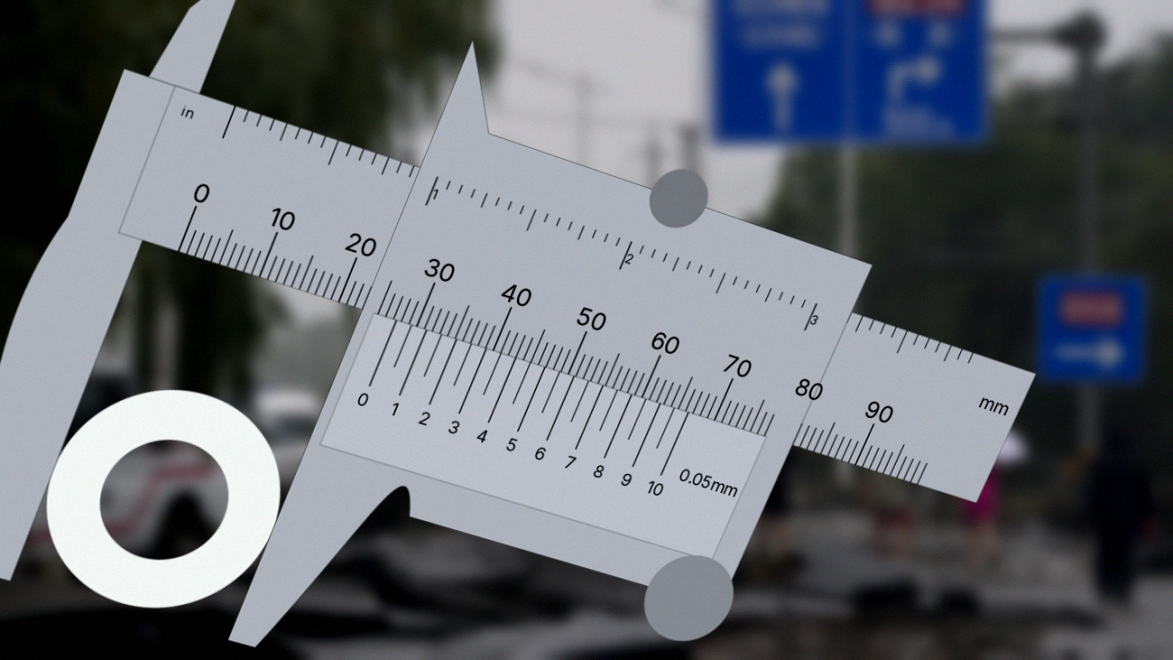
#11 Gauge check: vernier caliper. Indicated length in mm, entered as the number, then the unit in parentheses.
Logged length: 27.4 (mm)
